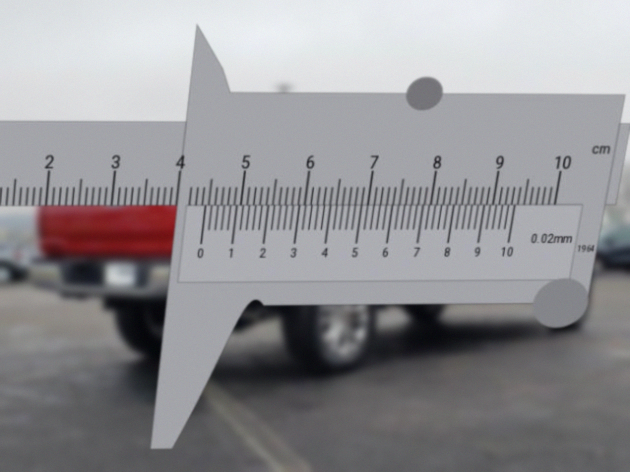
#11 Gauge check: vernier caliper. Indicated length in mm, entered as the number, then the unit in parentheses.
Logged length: 44.5 (mm)
